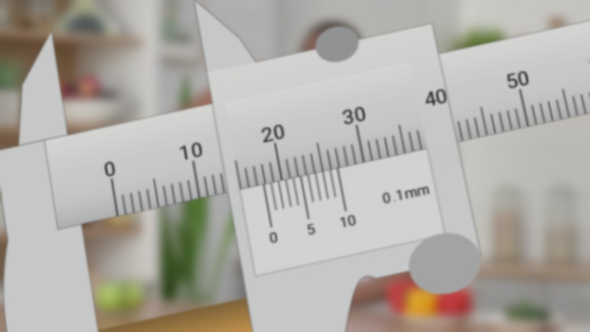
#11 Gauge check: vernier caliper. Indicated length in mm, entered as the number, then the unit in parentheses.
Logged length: 17.8 (mm)
